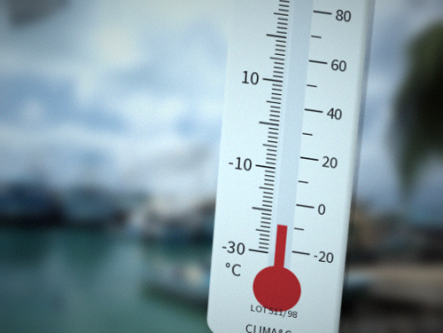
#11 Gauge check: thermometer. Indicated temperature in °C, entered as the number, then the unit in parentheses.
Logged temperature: -23 (°C)
